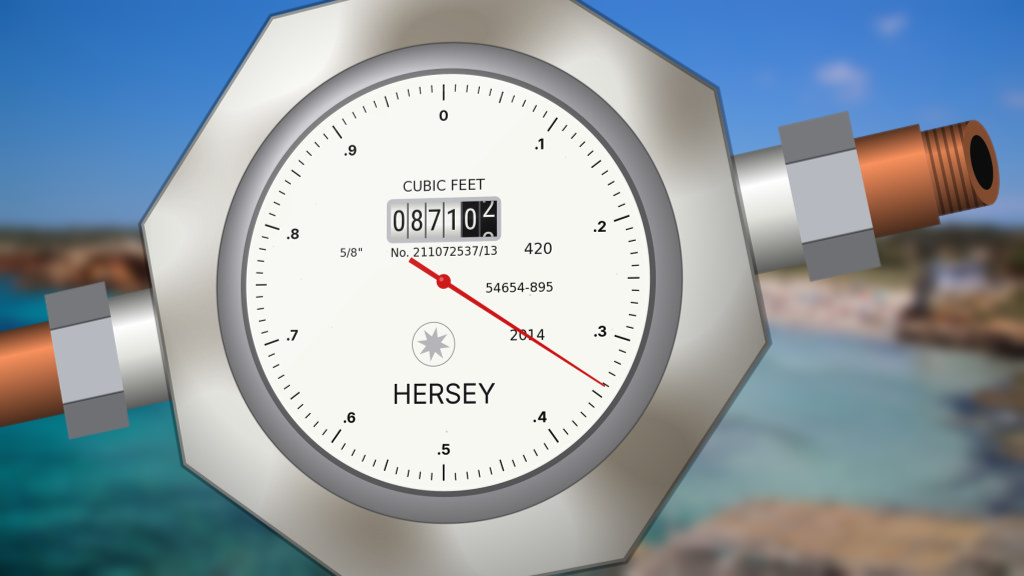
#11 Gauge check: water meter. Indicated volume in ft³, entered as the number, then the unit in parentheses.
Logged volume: 87102.34 (ft³)
